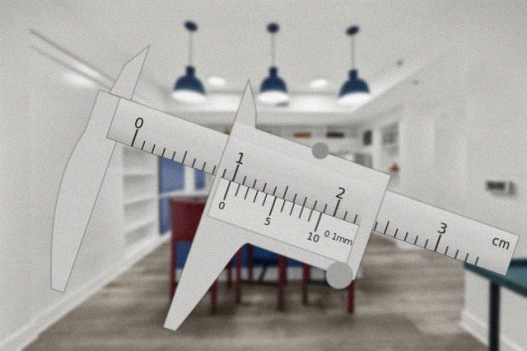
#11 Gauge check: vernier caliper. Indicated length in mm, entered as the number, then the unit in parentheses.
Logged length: 9.8 (mm)
